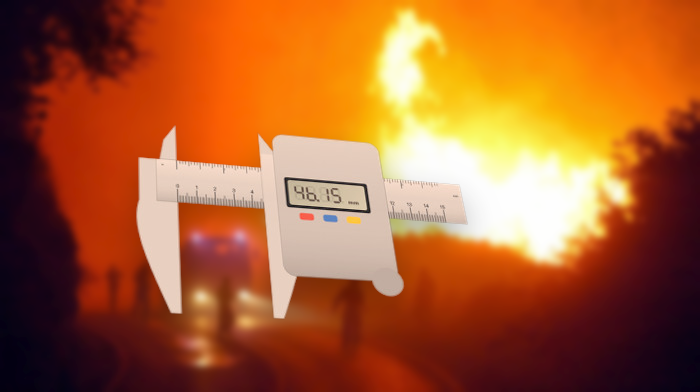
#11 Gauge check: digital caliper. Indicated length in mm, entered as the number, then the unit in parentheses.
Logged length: 46.15 (mm)
